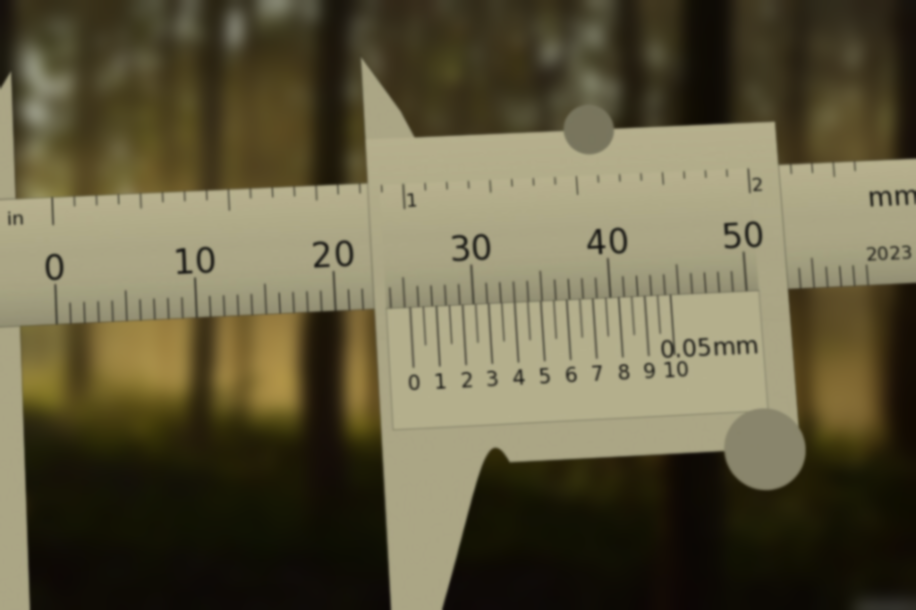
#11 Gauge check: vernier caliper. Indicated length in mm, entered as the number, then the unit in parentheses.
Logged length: 25.4 (mm)
